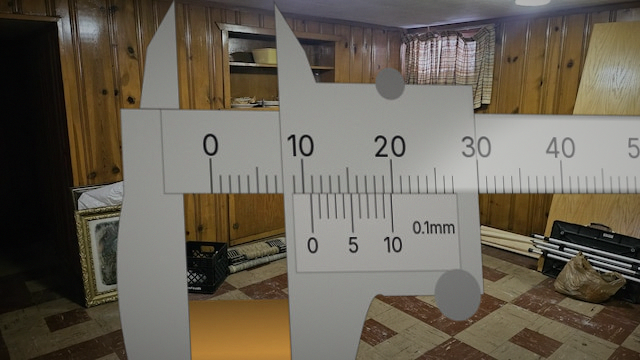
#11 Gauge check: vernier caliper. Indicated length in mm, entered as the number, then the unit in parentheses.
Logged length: 10.8 (mm)
